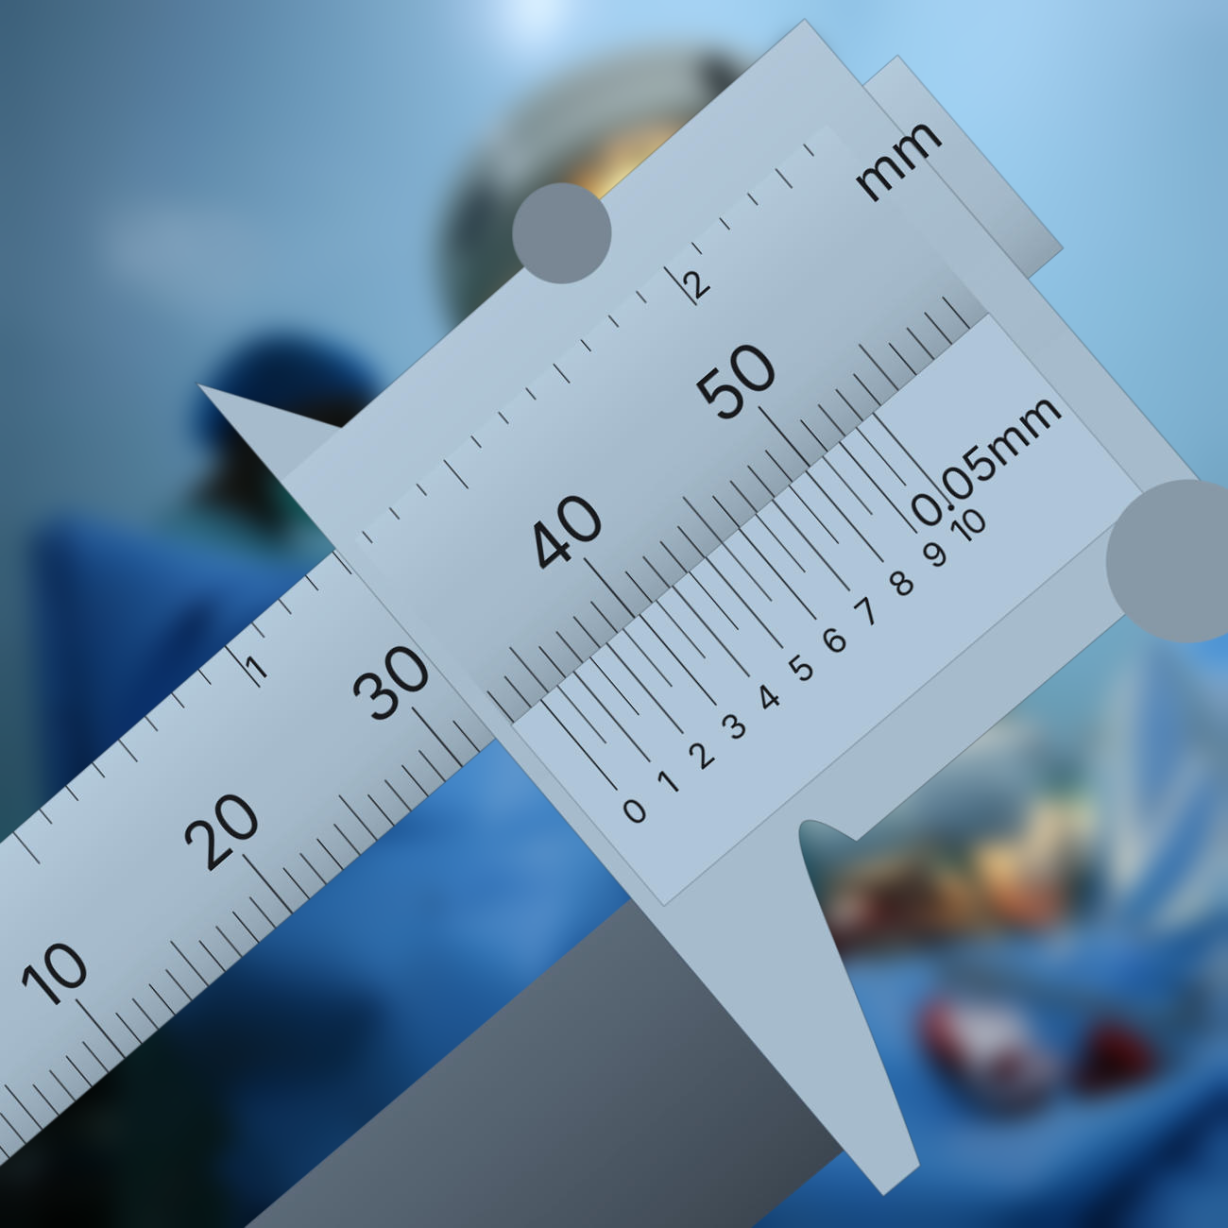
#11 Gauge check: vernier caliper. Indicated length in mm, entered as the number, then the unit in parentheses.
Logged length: 34.55 (mm)
